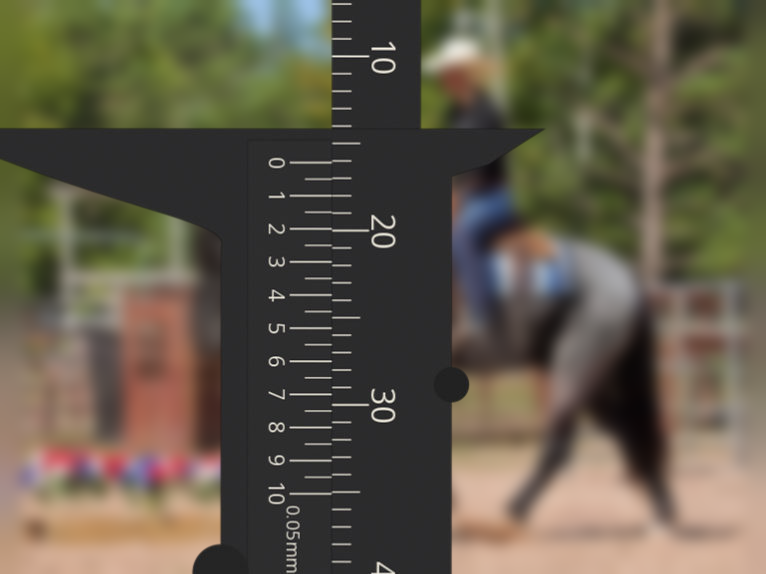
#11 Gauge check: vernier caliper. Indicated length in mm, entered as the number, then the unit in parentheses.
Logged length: 16.1 (mm)
